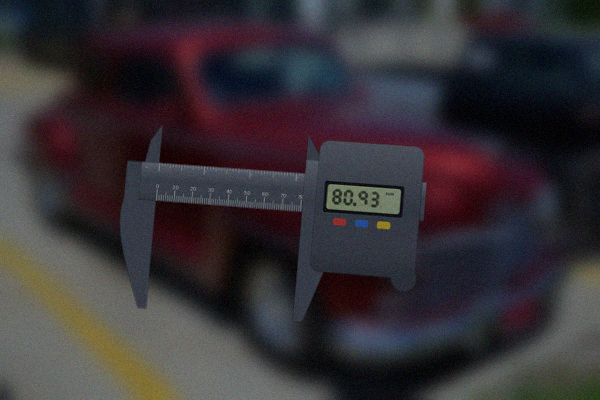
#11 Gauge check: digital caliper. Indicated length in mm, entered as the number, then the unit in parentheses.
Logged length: 80.93 (mm)
